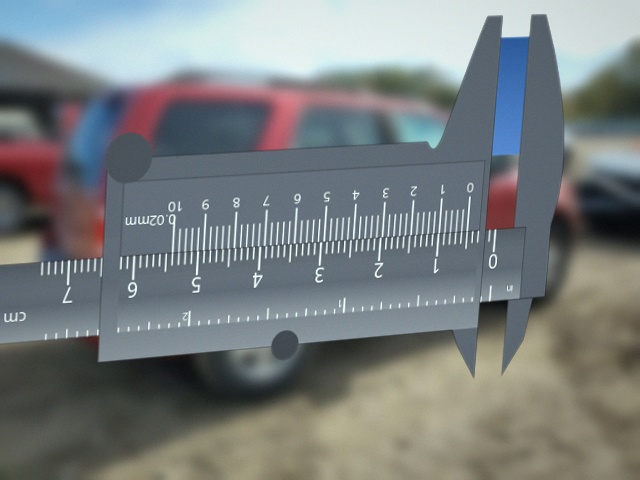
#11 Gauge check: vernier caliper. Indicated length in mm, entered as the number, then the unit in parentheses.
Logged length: 5.0 (mm)
